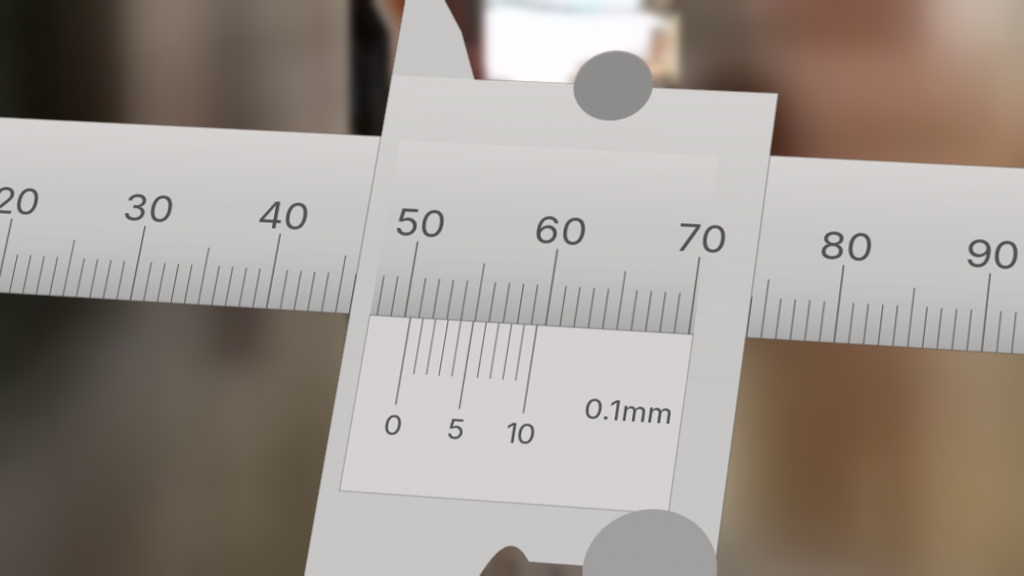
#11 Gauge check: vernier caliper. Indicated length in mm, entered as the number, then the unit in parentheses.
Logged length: 50.4 (mm)
